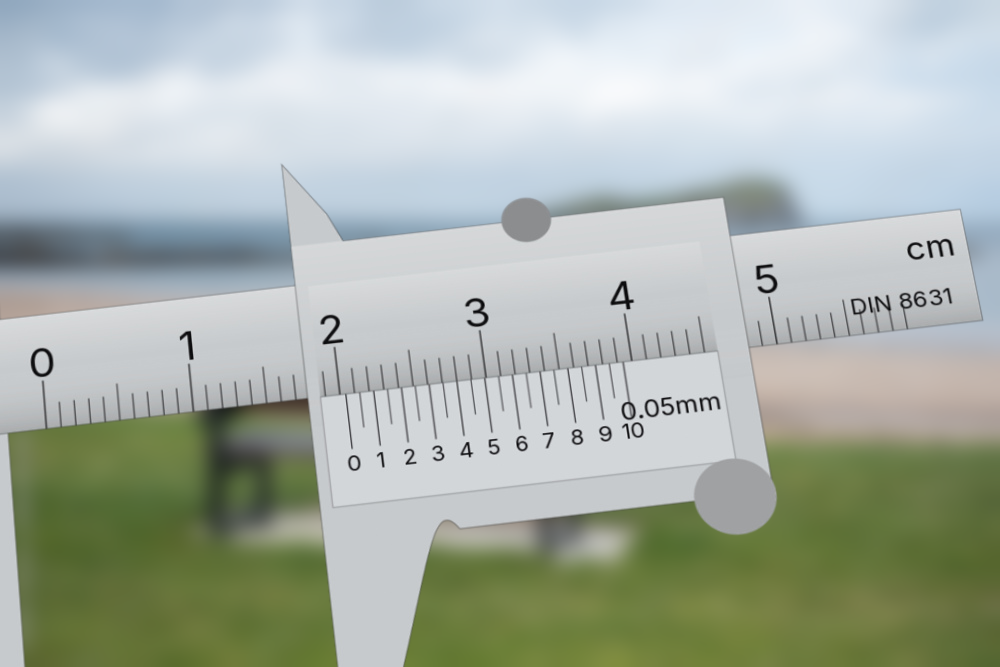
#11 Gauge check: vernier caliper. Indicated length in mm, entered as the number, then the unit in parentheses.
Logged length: 20.4 (mm)
